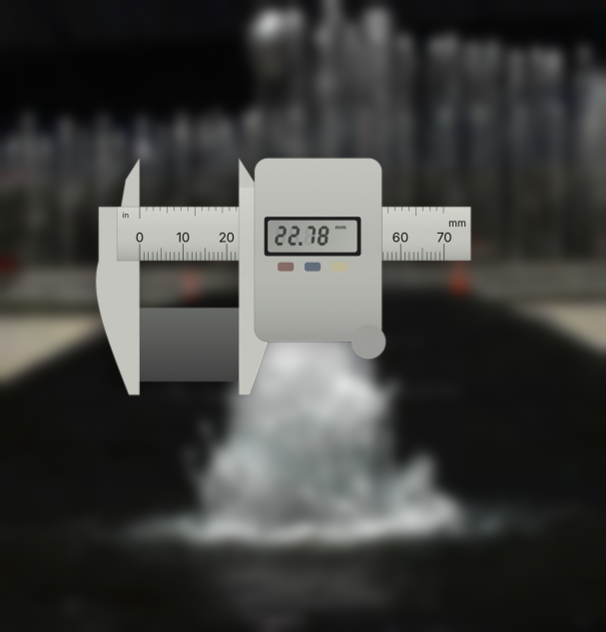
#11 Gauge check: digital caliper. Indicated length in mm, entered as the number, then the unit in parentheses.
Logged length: 22.78 (mm)
